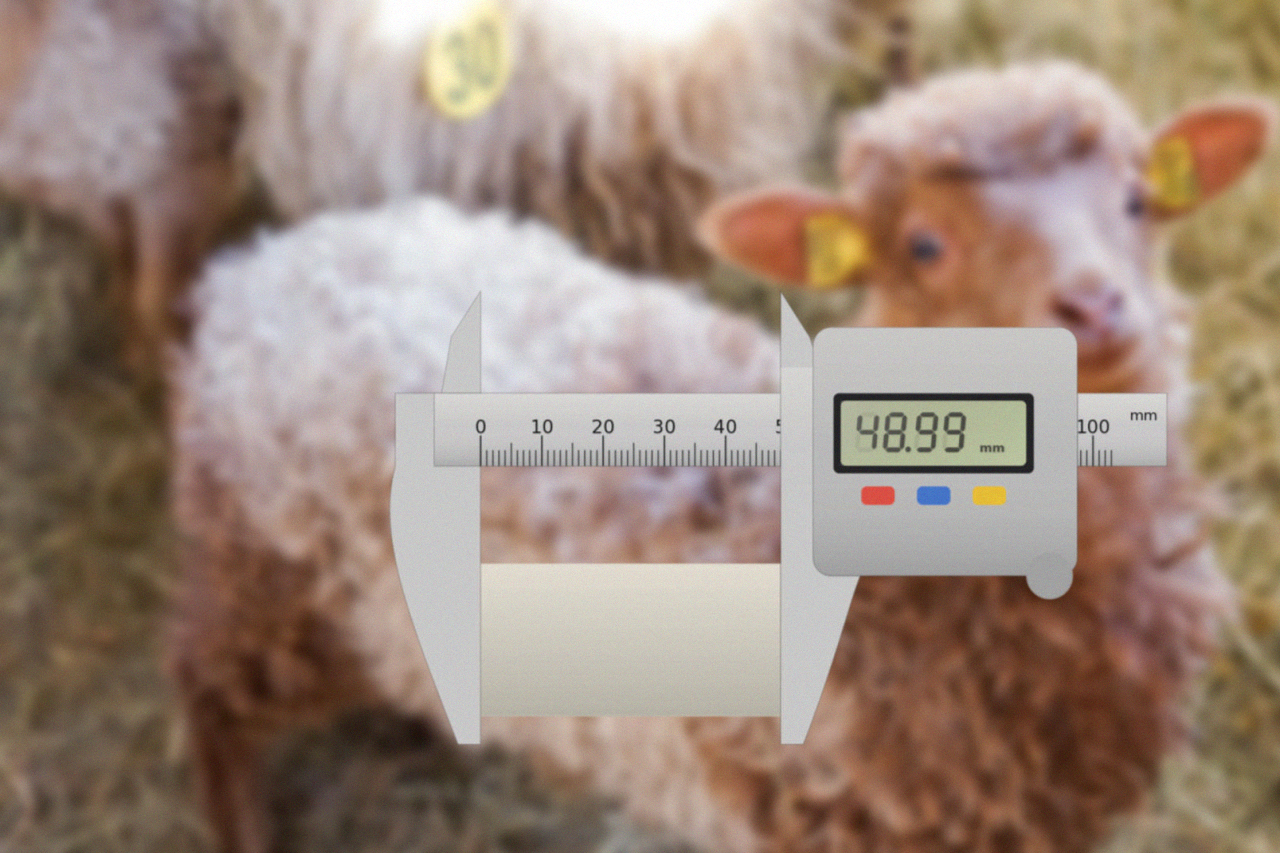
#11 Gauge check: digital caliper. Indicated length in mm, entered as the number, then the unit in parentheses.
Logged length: 48.99 (mm)
